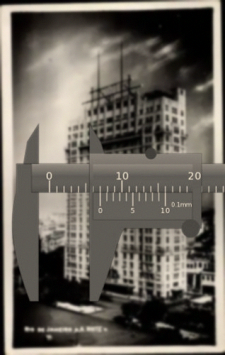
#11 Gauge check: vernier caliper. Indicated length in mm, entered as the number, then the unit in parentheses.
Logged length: 7.0 (mm)
